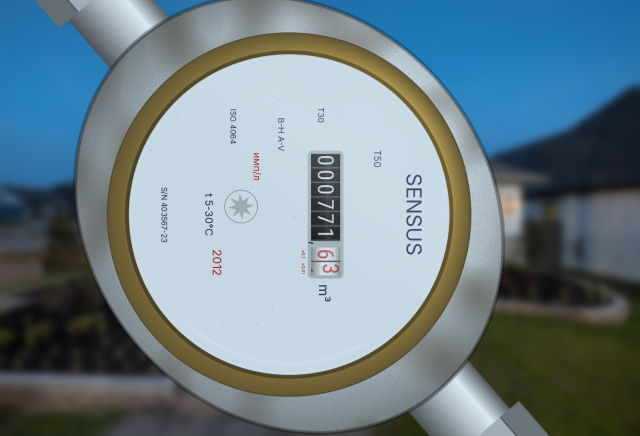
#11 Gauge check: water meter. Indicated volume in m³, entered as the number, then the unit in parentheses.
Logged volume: 771.63 (m³)
